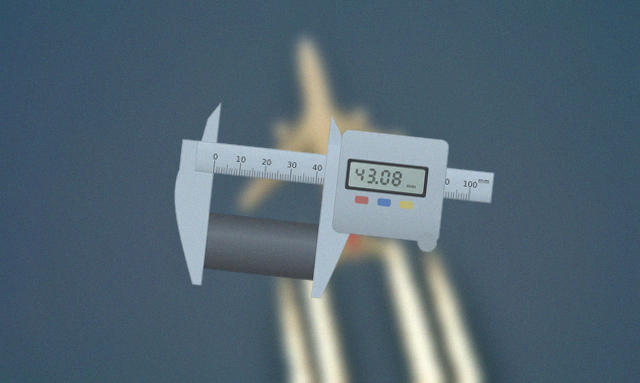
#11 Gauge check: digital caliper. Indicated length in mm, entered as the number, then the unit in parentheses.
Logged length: 43.08 (mm)
